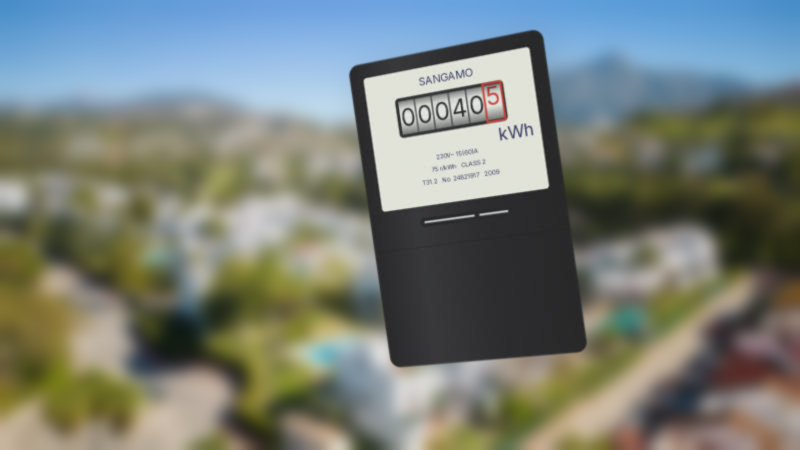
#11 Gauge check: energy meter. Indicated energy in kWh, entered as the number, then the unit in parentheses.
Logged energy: 40.5 (kWh)
